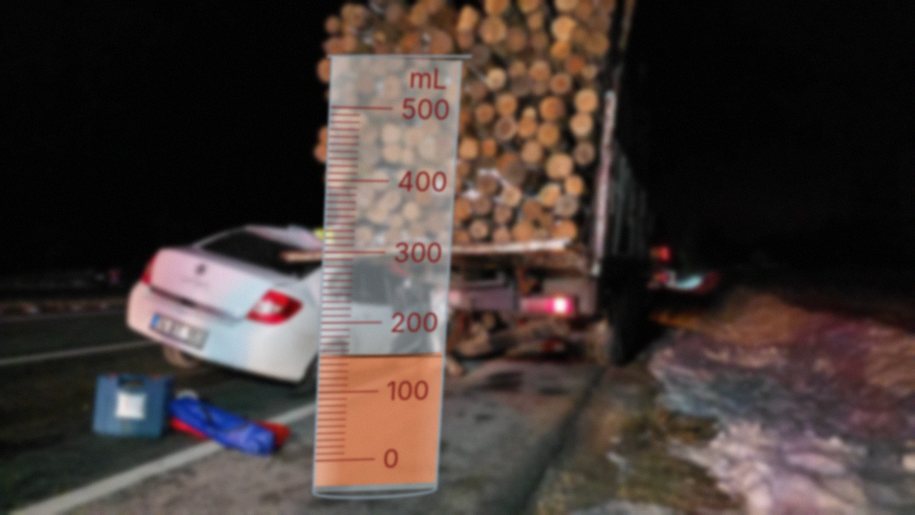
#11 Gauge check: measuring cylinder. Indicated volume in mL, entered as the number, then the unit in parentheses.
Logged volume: 150 (mL)
